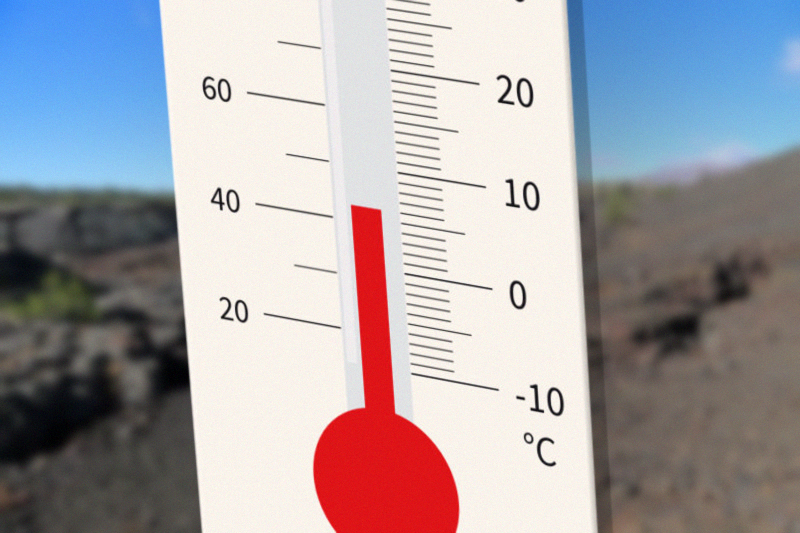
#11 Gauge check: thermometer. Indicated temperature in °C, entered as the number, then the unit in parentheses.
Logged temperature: 6 (°C)
